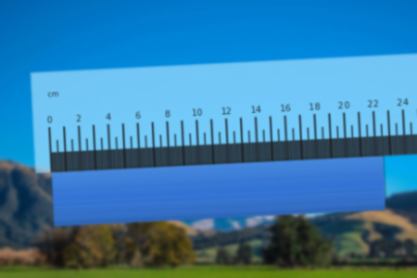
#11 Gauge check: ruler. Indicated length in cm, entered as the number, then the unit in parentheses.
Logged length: 22.5 (cm)
